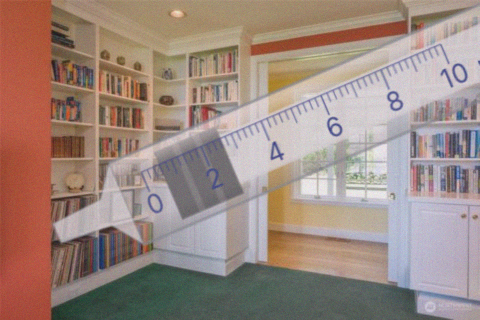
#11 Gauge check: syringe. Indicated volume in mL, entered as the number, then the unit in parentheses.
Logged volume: 0.6 (mL)
